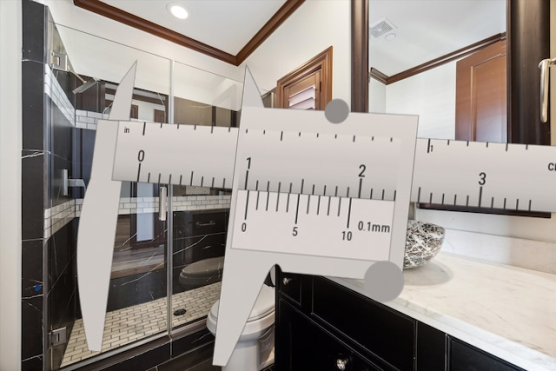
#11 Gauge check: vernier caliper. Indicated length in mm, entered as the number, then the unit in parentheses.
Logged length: 10.3 (mm)
